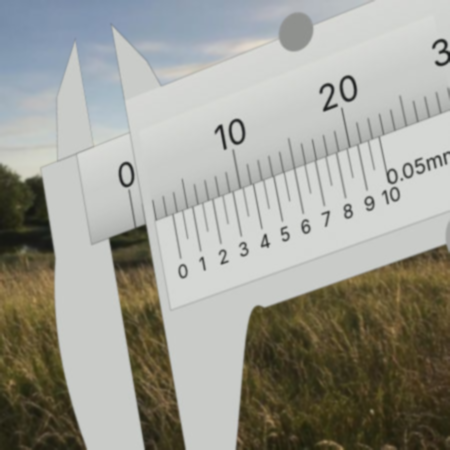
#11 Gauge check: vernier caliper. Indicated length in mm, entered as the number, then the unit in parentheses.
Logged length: 3.6 (mm)
